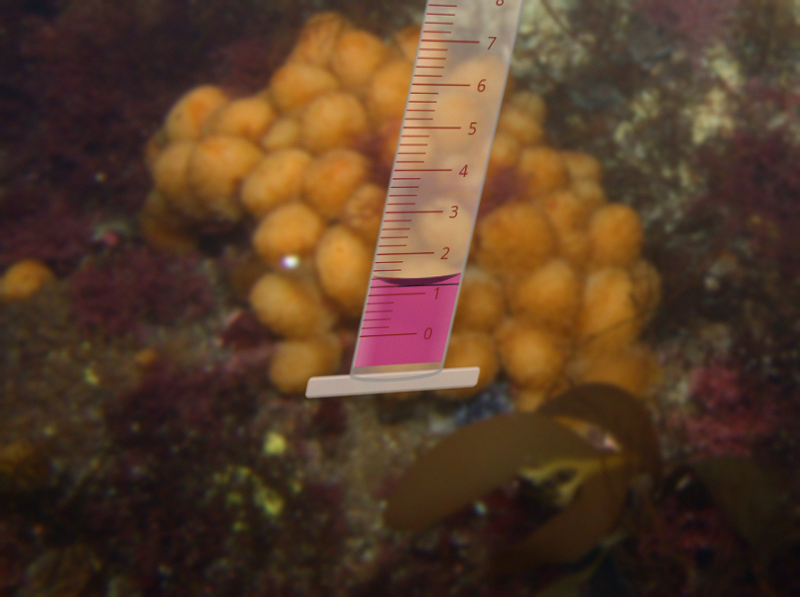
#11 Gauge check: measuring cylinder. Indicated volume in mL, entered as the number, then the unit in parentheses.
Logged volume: 1.2 (mL)
